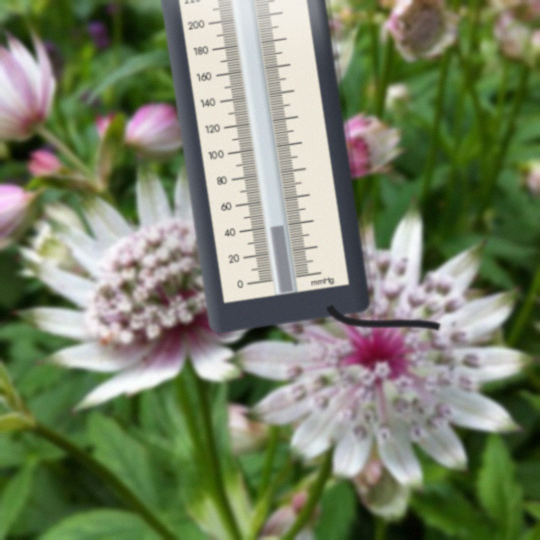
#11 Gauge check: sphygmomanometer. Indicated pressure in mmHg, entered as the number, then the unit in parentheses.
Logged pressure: 40 (mmHg)
